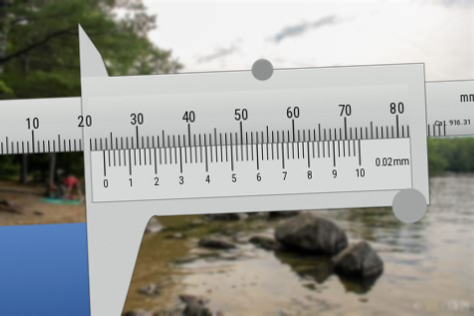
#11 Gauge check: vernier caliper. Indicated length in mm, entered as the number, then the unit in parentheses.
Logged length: 23.5 (mm)
